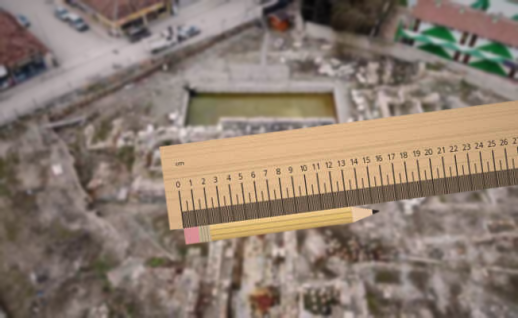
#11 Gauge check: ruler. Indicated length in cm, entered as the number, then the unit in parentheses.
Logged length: 15.5 (cm)
